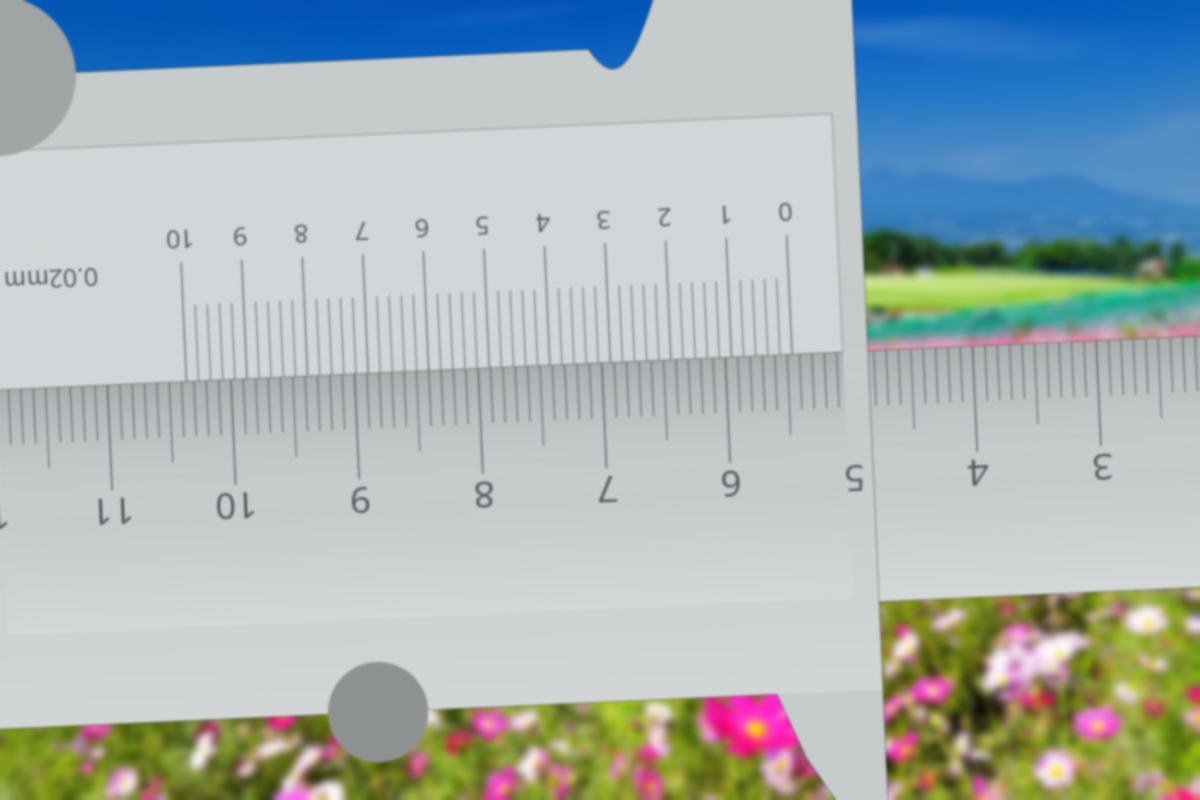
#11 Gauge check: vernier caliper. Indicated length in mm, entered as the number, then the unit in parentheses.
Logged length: 54.6 (mm)
